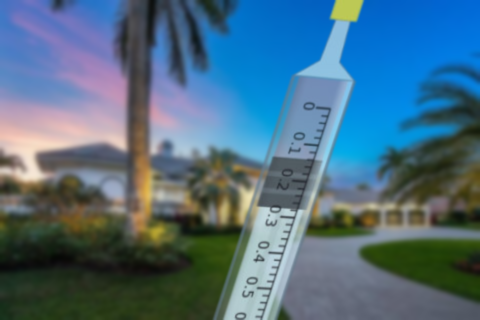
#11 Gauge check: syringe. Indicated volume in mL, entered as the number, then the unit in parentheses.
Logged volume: 0.14 (mL)
